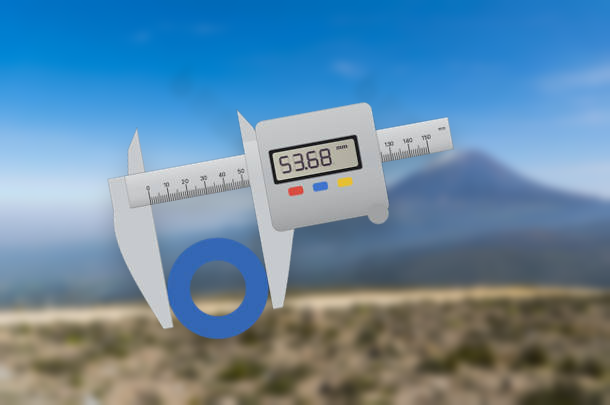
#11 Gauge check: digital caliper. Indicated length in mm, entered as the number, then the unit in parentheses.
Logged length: 53.68 (mm)
